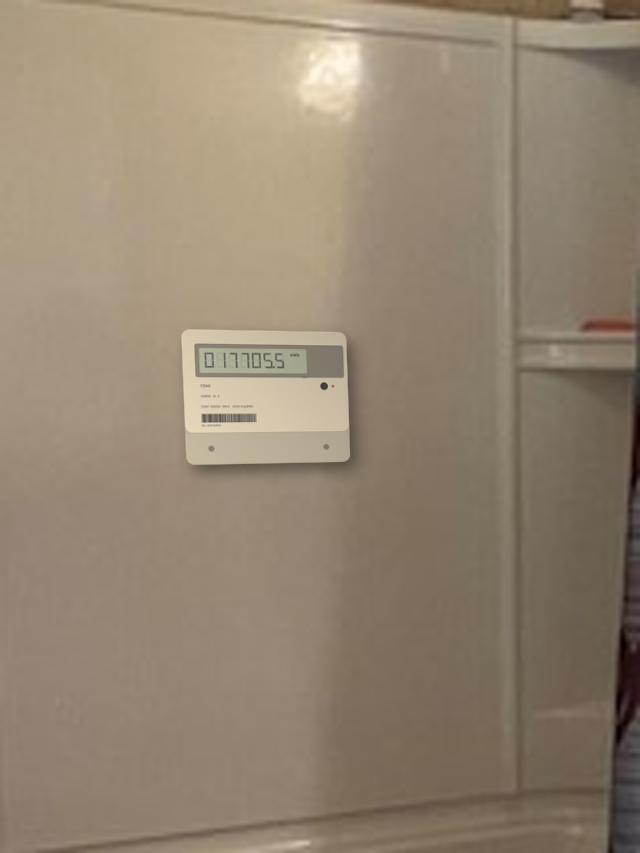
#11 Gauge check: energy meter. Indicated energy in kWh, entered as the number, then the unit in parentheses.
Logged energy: 17705.5 (kWh)
